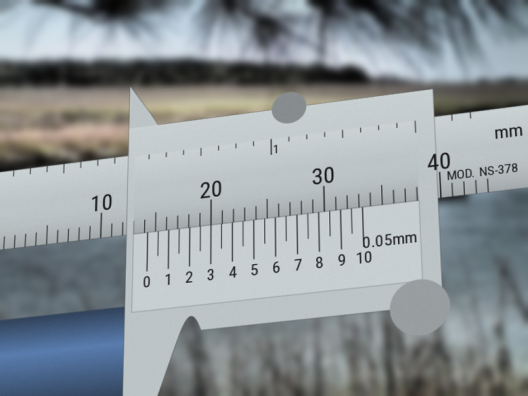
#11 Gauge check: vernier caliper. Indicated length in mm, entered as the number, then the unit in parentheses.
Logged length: 14.3 (mm)
